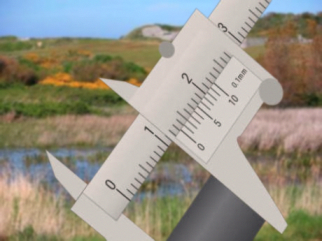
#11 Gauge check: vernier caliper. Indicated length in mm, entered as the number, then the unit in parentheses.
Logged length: 13.2 (mm)
